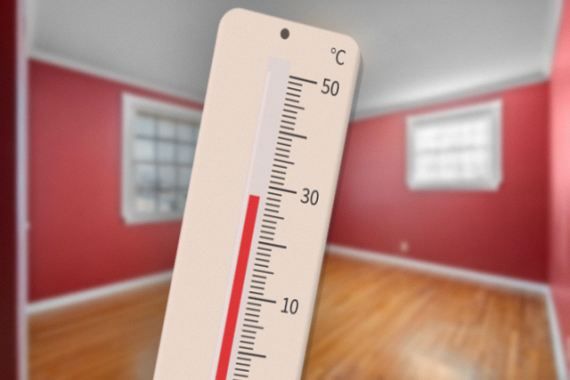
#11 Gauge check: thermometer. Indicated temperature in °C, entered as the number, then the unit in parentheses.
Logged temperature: 28 (°C)
